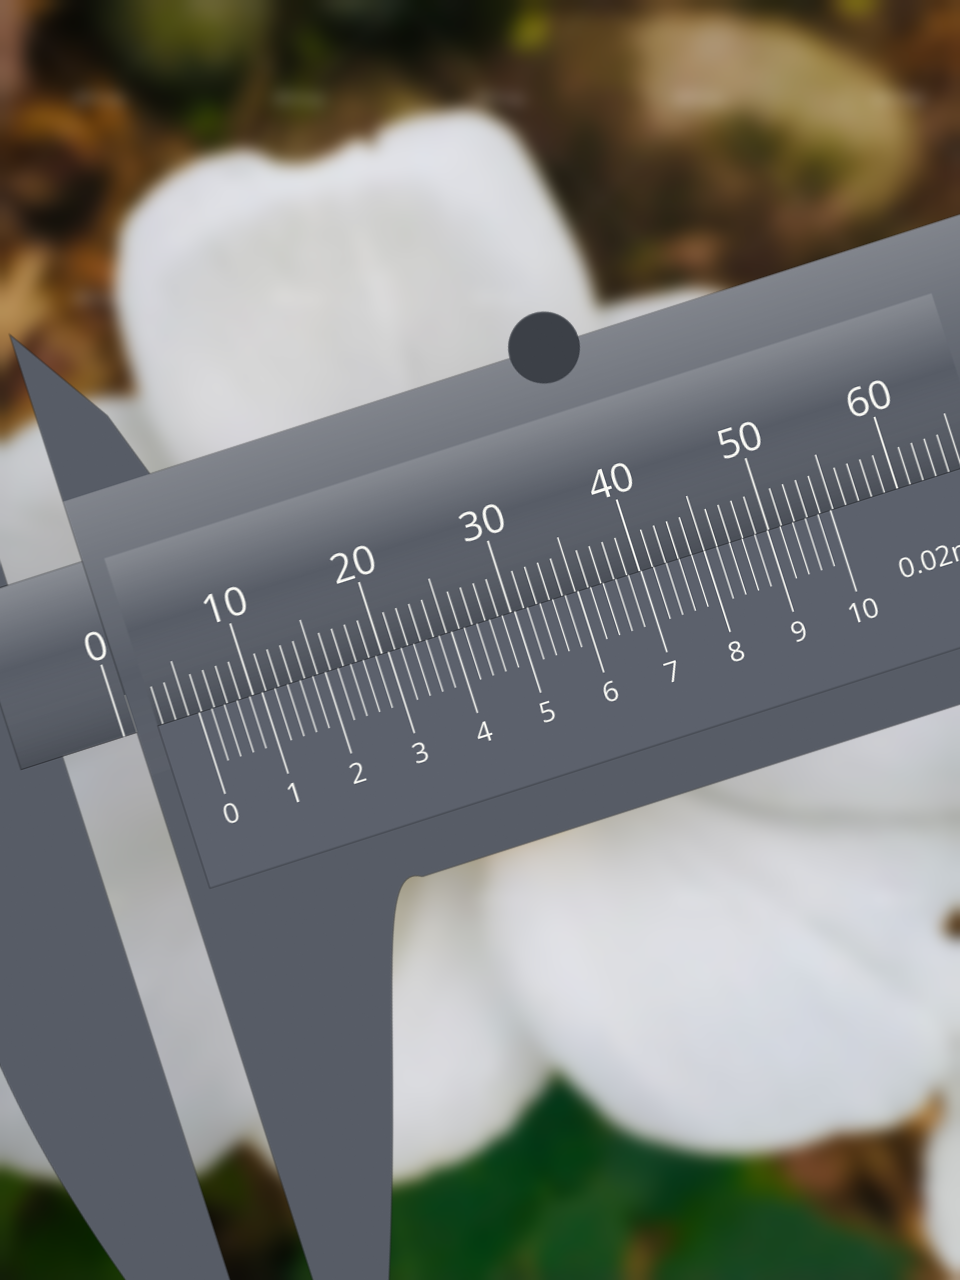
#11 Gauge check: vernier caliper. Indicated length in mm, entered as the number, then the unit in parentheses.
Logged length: 5.8 (mm)
